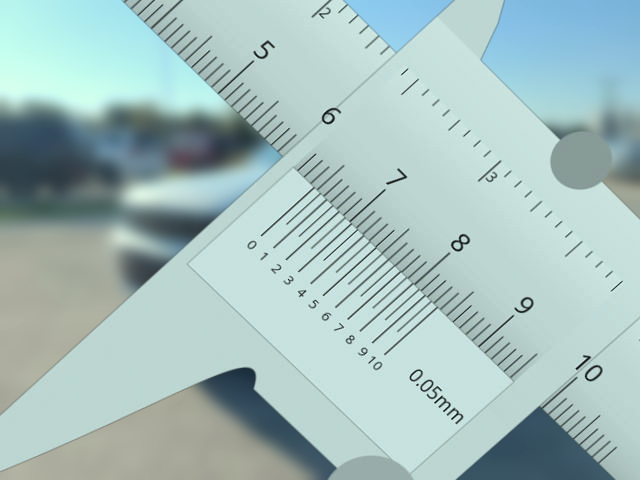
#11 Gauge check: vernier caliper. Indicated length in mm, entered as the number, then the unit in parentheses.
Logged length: 64.6 (mm)
